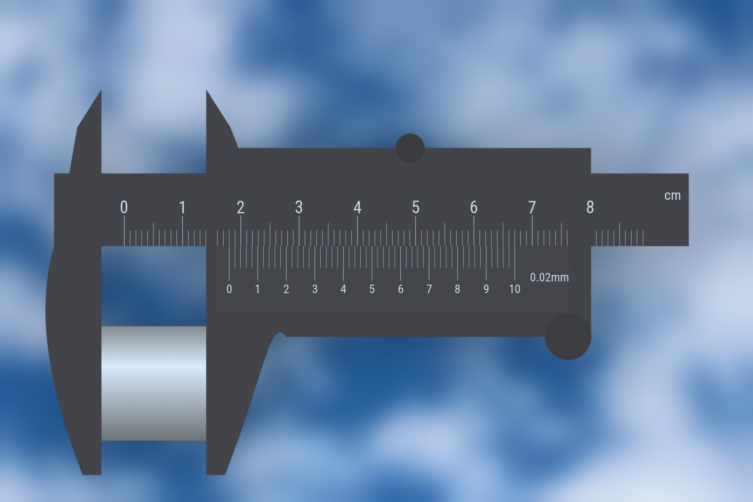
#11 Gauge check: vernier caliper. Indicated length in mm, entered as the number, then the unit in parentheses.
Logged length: 18.0 (mm)
